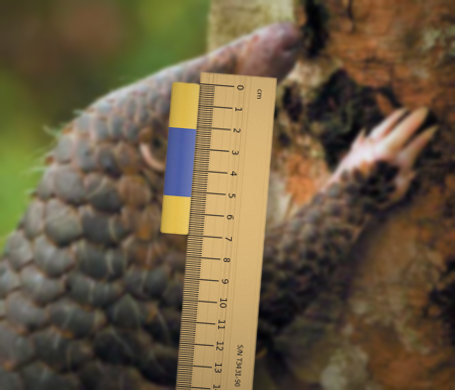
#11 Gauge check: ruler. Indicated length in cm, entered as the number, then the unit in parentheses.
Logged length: 7 (cm)
